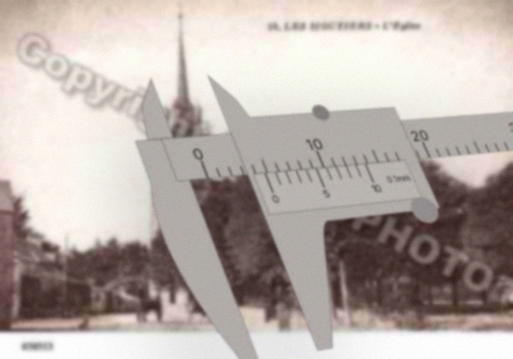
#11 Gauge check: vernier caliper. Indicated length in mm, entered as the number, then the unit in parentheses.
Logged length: 4.8 (mm)
